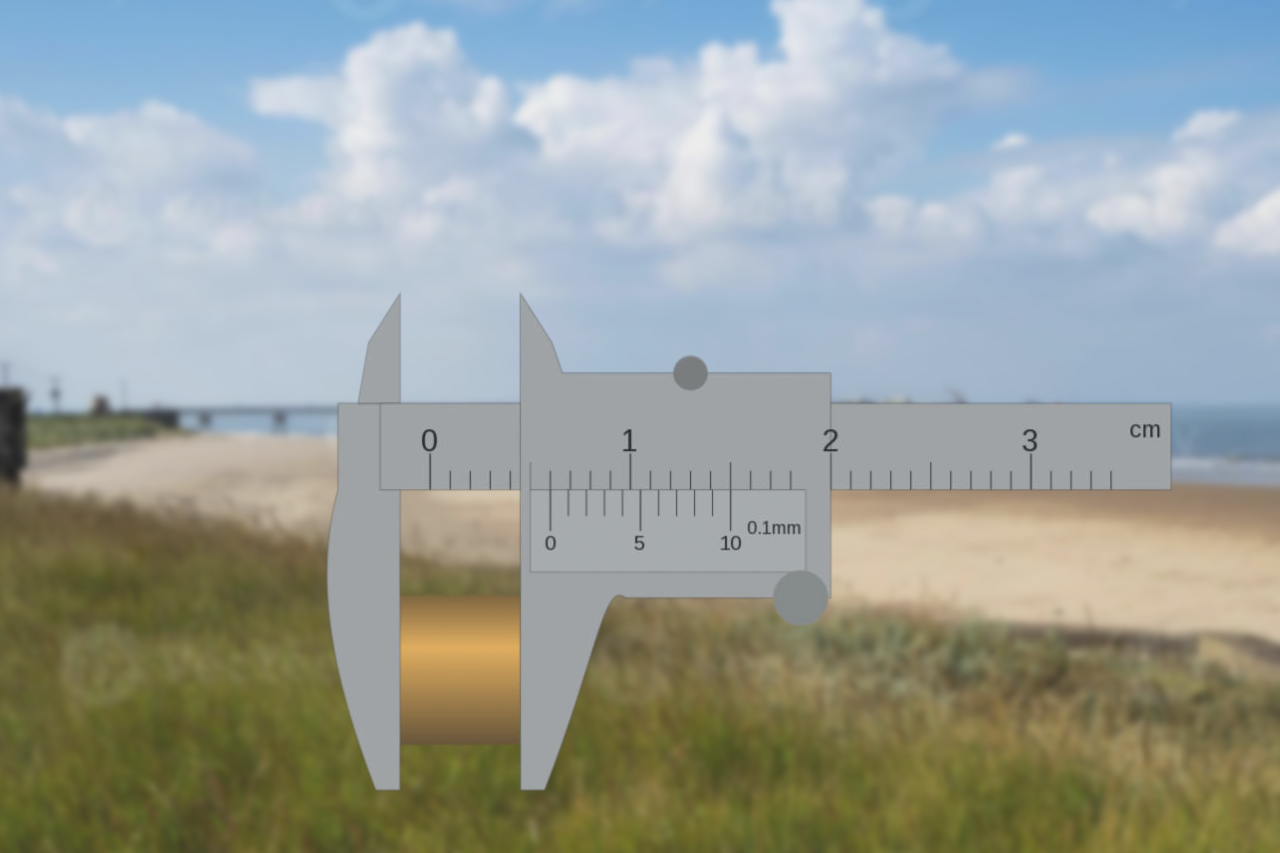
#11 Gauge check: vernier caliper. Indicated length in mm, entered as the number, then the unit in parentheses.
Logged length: 6.0 (mm)
